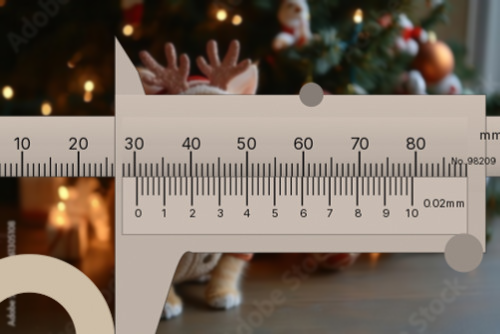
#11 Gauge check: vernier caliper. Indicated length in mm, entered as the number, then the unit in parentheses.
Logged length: 30.4 (mm)
